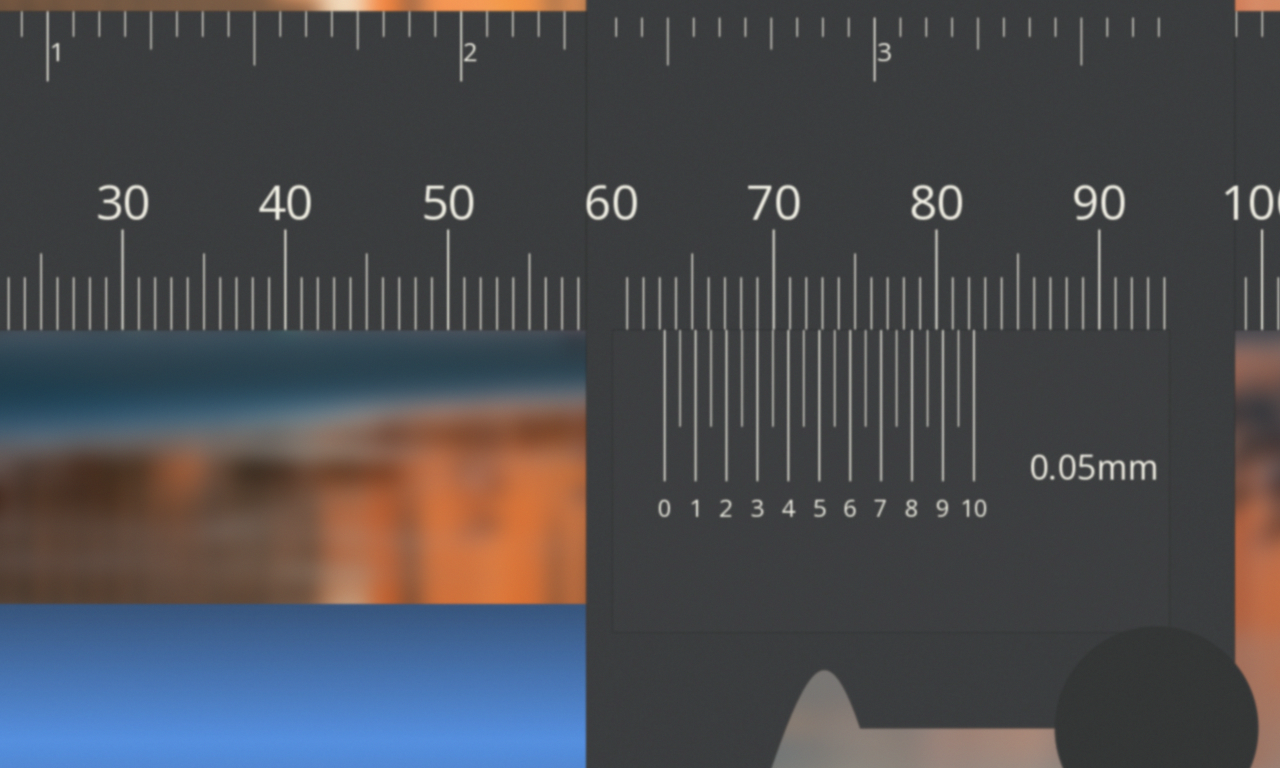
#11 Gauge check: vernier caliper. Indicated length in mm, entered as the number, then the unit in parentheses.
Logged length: 63.3 (mm)
